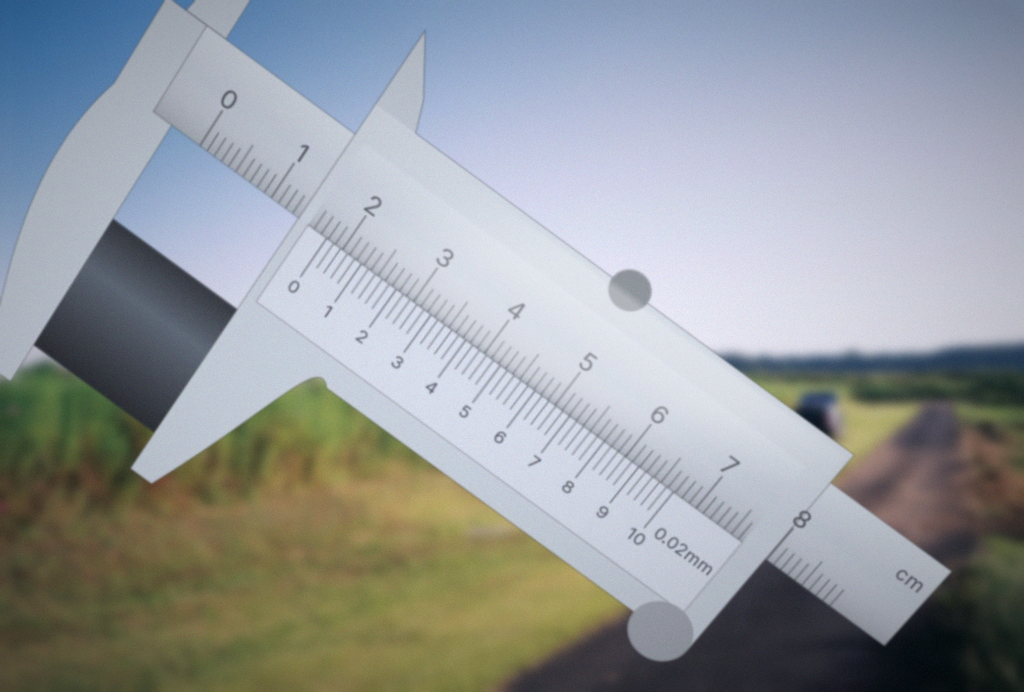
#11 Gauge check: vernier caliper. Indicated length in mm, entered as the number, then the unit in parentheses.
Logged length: 17.8 (mm)
